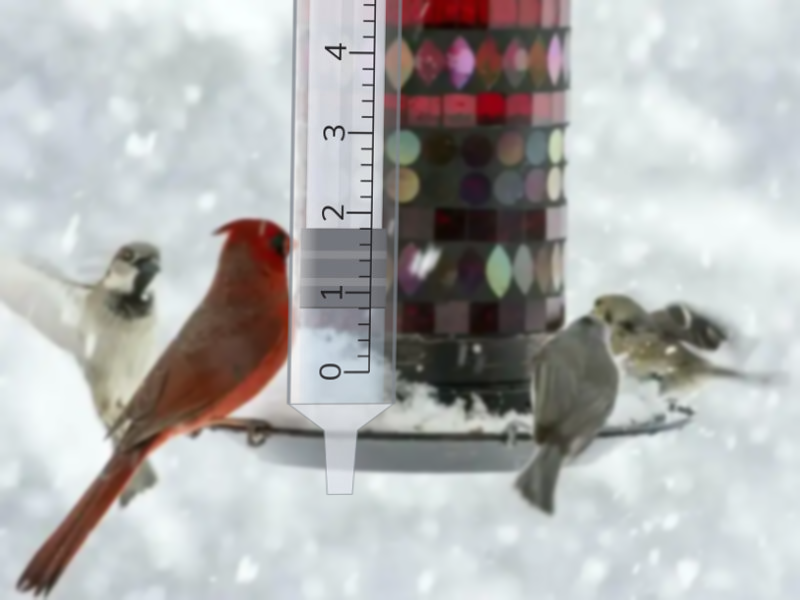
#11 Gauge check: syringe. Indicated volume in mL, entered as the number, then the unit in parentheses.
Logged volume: 0.8 (mL)
